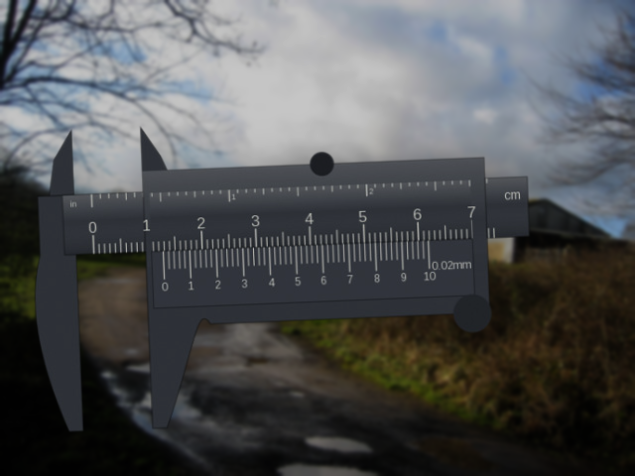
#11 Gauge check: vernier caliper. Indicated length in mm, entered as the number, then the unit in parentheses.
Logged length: 12.8 (mm)
